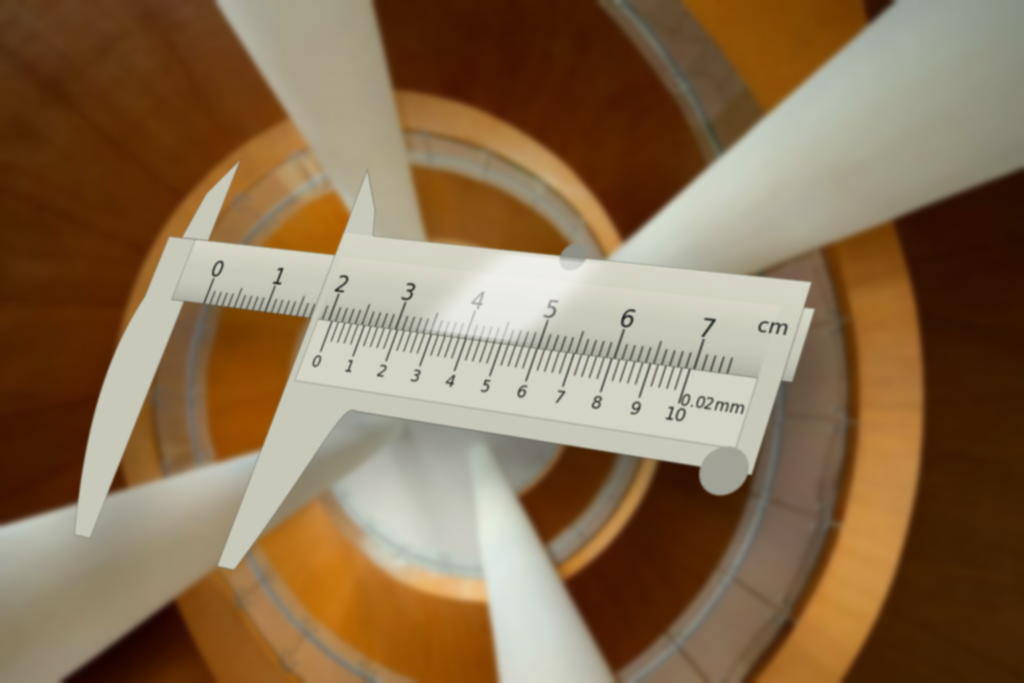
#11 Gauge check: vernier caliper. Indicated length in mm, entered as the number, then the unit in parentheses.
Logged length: 20.5 (mm)
